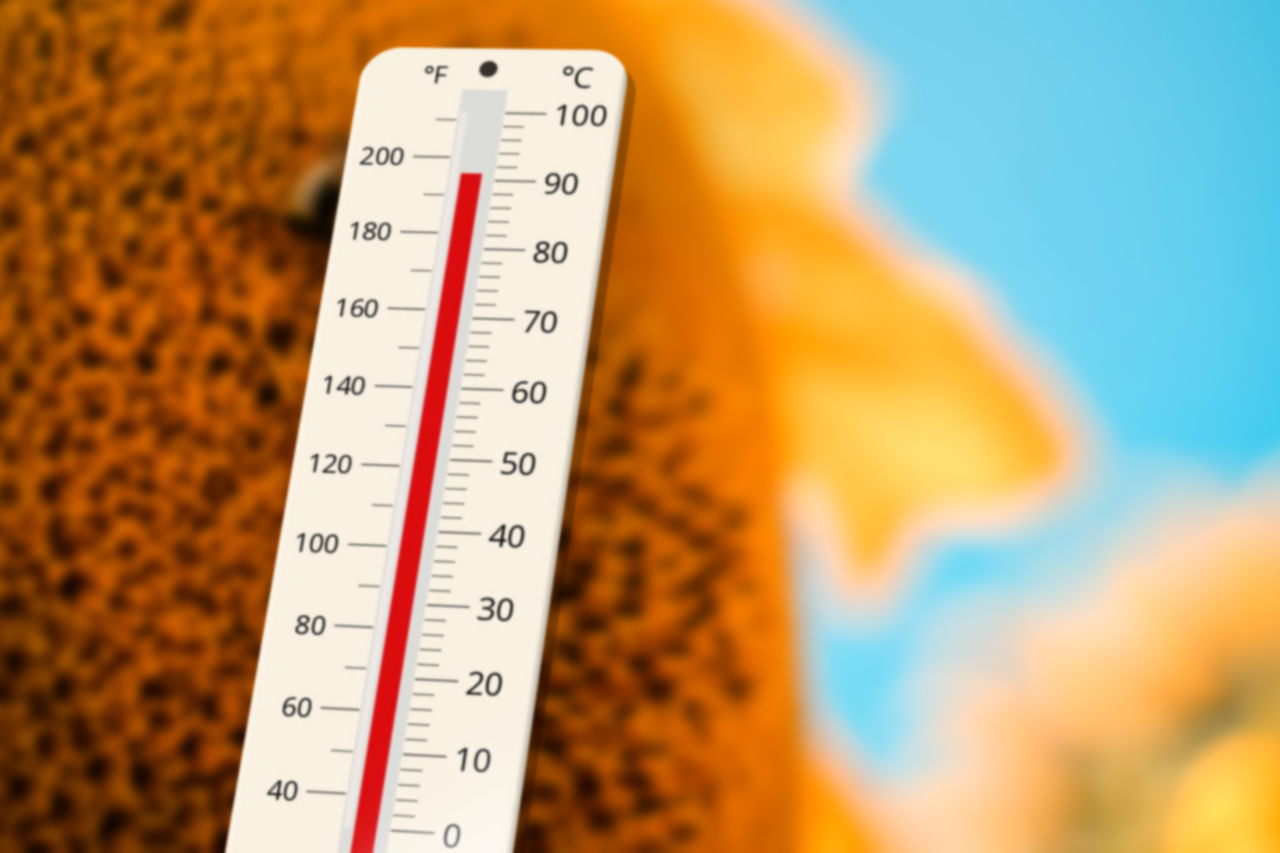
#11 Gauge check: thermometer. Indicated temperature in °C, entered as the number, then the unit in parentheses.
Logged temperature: 91 (°C)
